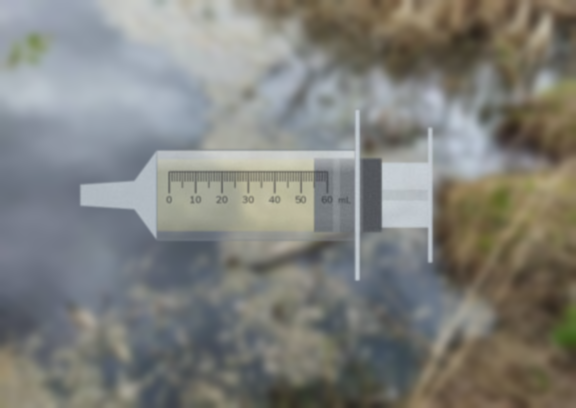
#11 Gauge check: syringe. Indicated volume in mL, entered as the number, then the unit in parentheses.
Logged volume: 55 (mL)
